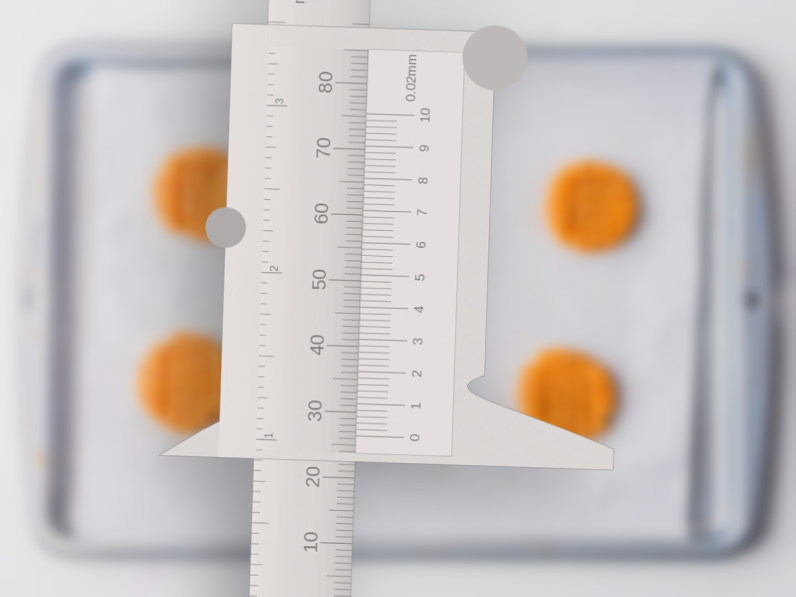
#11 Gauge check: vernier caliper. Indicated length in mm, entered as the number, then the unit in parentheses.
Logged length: 26.4 (mm)
